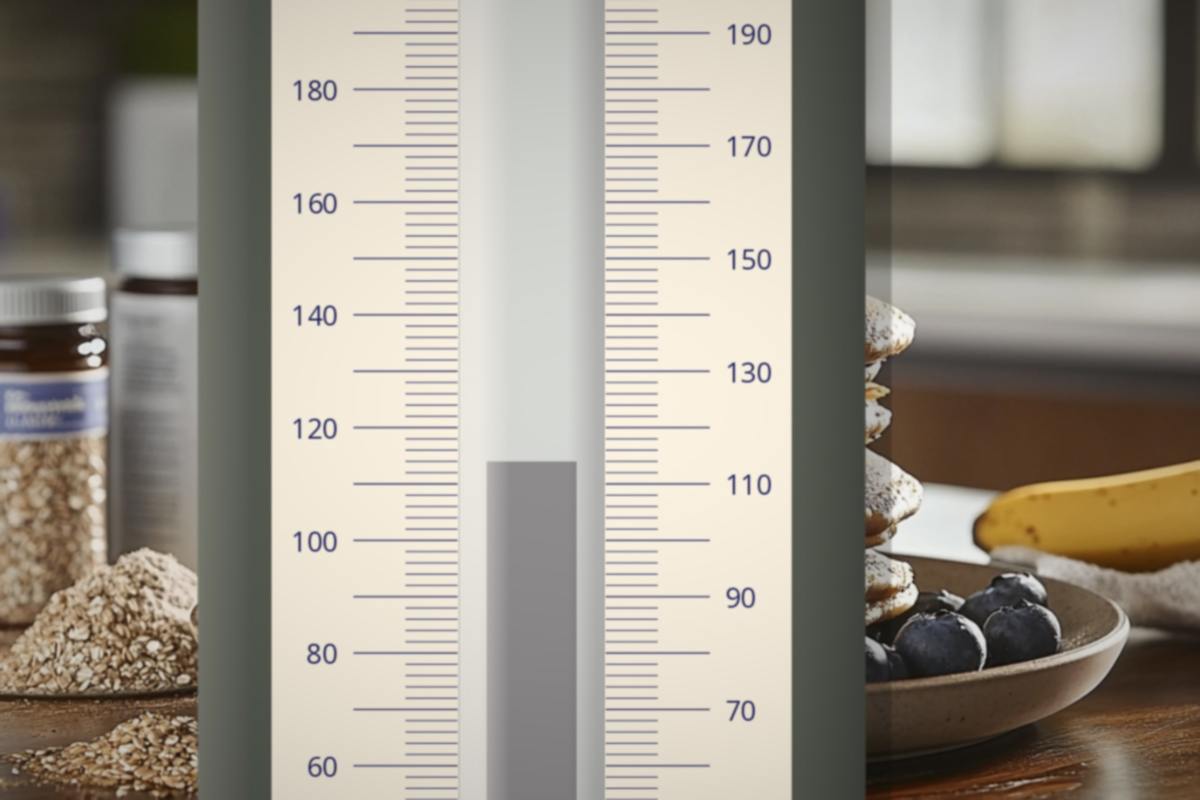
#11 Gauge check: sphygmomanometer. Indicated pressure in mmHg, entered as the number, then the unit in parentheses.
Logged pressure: 114 (mmHg)
